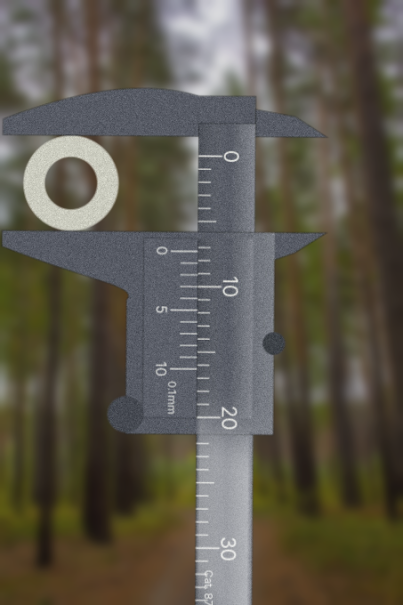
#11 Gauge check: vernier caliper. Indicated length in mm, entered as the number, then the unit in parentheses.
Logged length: 7.3 (mm)
